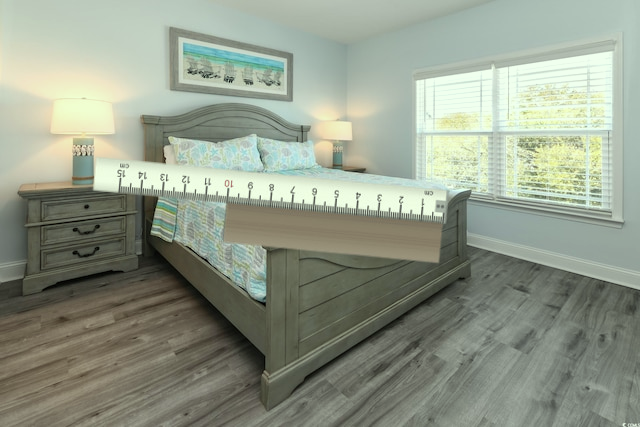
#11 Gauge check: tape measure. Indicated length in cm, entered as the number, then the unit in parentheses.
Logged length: 10 (cm)
